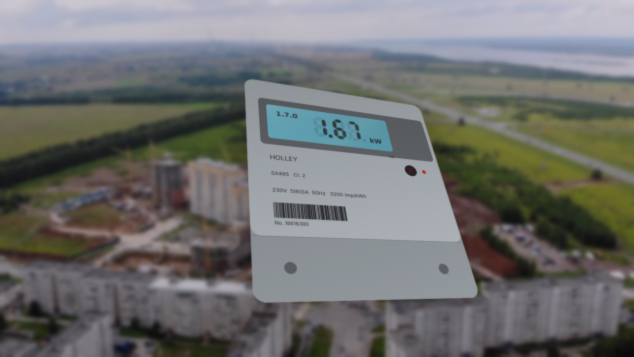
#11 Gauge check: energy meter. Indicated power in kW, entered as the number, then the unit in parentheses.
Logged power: 1.67 (kW)
